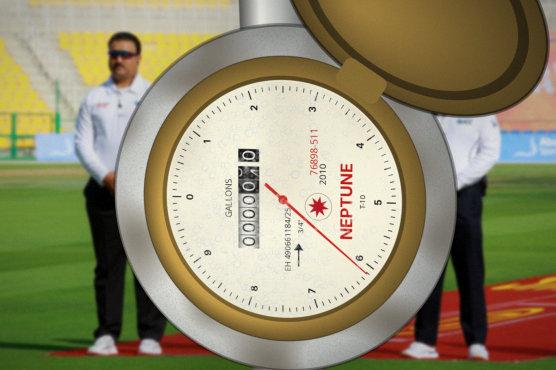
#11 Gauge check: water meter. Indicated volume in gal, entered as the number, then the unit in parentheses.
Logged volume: 36.1 (gal)
